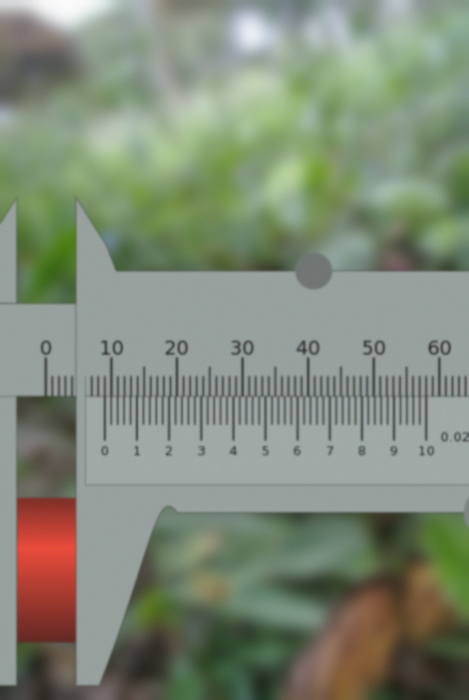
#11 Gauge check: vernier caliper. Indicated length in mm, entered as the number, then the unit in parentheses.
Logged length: 9.0 (mm)
